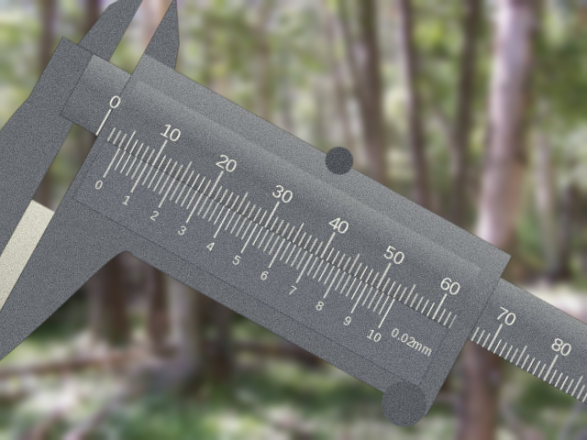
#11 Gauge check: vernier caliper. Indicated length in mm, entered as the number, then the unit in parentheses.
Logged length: 4.2 (mm)
